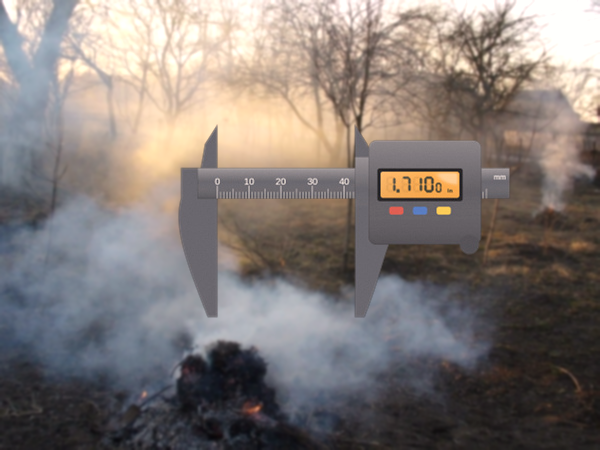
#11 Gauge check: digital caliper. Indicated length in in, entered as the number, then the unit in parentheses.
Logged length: 1.7100 (in)
